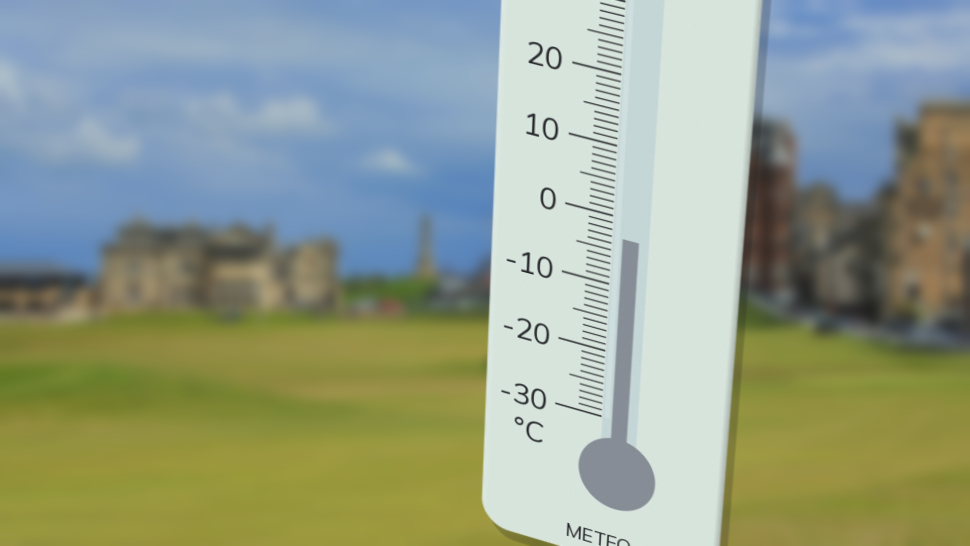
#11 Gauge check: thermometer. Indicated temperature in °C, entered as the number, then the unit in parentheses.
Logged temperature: -3 (°C)
